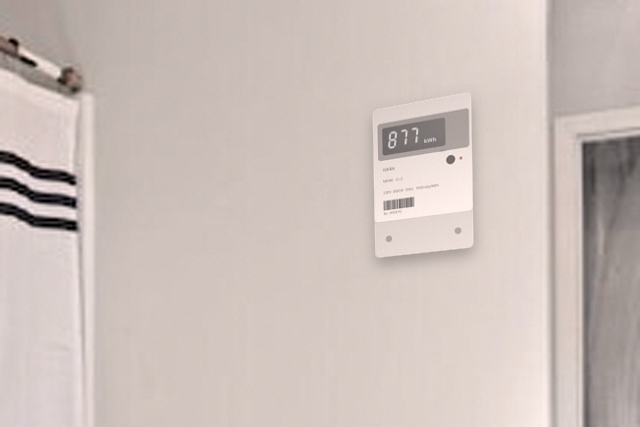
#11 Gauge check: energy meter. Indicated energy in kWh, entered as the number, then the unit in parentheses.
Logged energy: 877 (kWh)
